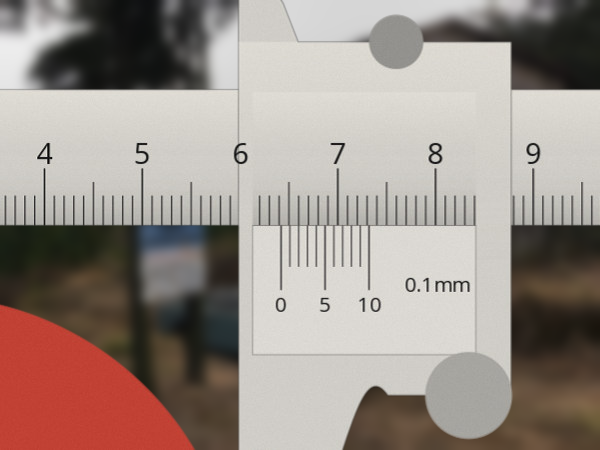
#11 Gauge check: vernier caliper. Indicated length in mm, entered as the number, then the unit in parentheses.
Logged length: 64.2 (mm)
